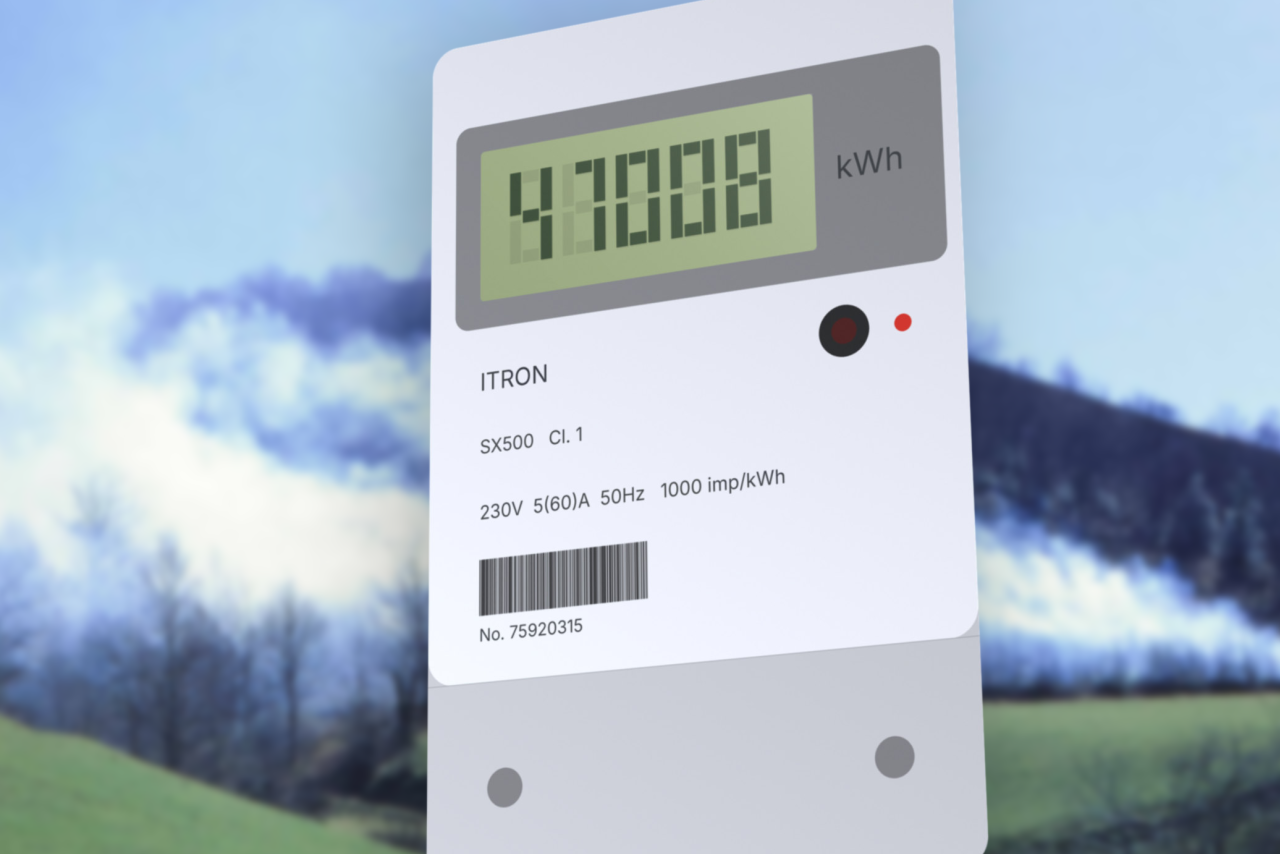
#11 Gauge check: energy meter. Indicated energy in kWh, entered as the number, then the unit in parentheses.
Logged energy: 47008 (kWh)
